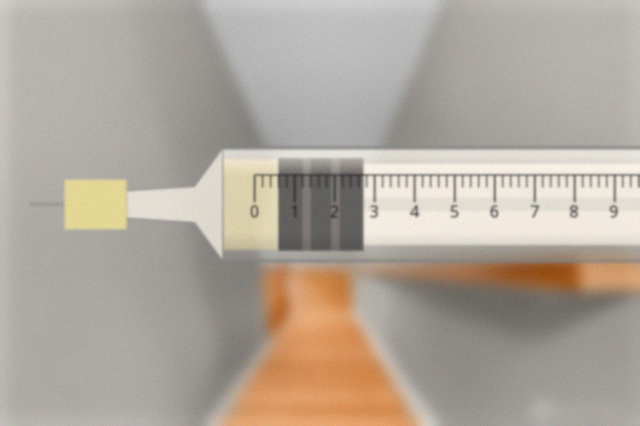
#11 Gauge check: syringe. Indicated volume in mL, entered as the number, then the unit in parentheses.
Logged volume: 0.6 (mL)
